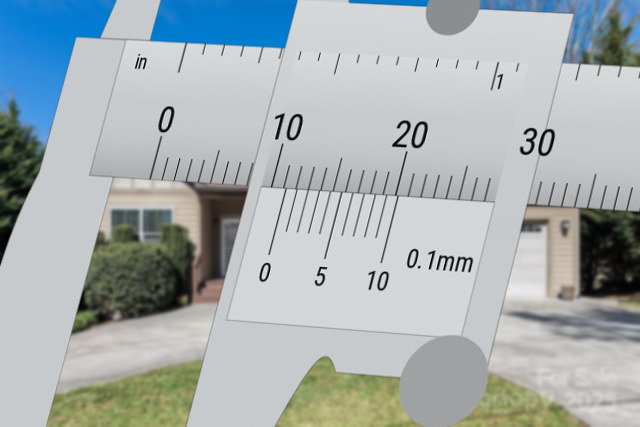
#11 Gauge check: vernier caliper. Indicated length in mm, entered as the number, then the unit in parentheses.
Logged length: 11.2 (mm)
